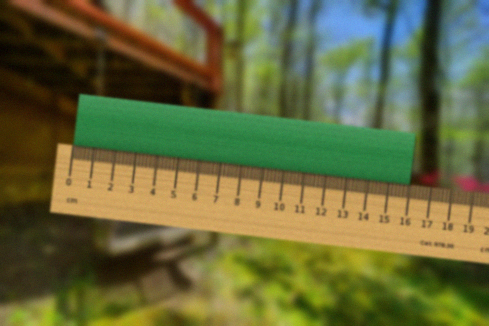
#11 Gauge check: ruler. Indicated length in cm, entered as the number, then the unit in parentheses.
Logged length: 16 (cm)
